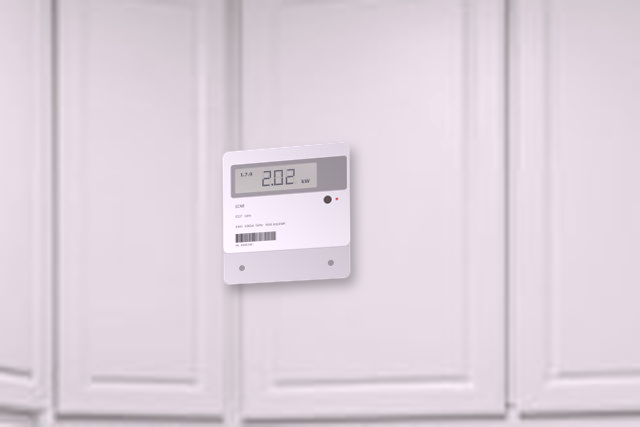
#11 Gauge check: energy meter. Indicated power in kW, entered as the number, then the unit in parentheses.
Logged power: 2.02 (kW)
